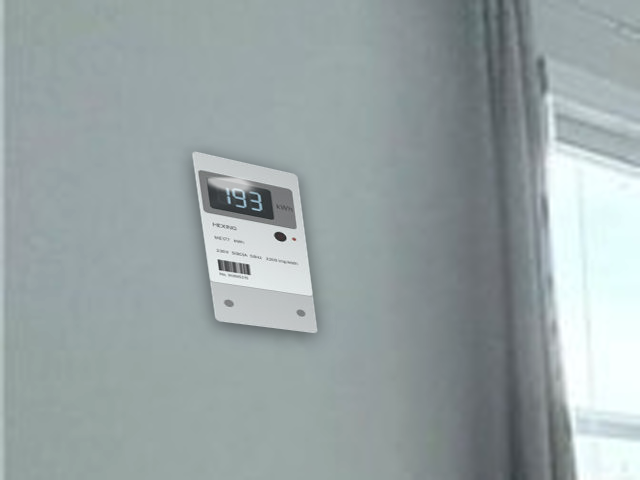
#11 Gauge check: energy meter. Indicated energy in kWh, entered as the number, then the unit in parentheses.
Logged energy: 193 (kWh)
